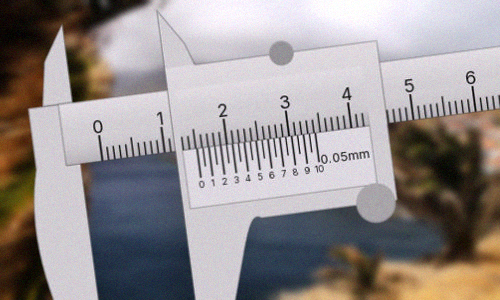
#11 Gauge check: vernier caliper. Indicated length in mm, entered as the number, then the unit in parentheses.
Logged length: 15.2 (mm)
